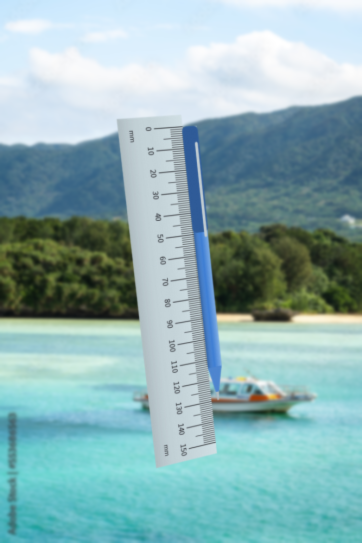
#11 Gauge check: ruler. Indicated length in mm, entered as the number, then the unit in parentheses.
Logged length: 130 (mm)
